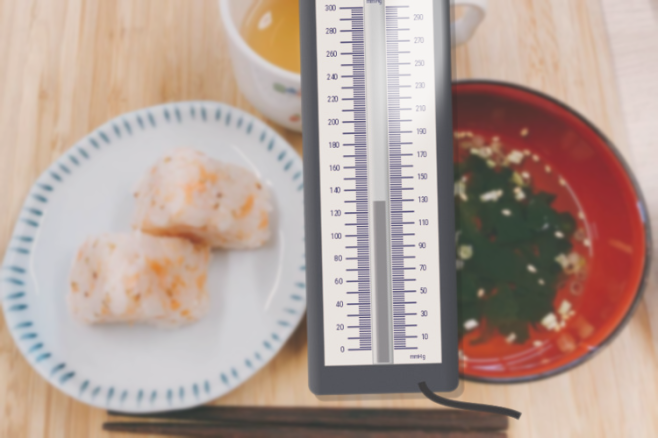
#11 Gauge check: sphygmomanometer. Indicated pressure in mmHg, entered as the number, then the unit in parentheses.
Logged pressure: 130 (mmHg)
